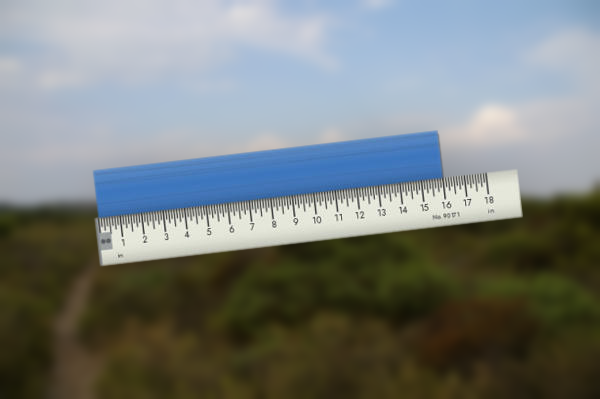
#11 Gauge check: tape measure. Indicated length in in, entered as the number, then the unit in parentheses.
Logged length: 16 (in)
